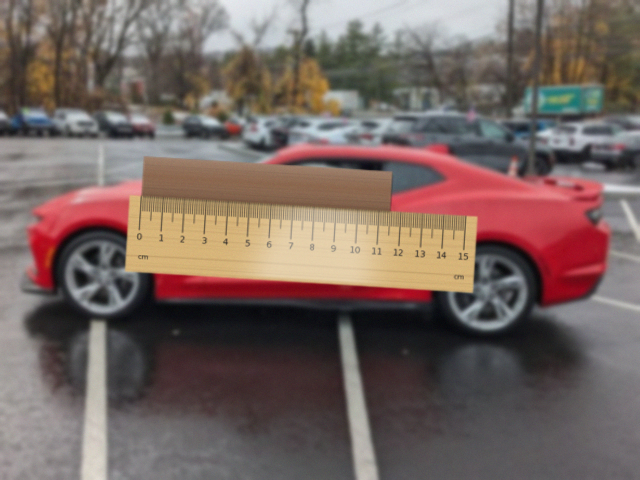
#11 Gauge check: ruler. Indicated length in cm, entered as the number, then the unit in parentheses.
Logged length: 11.5 (cm)
